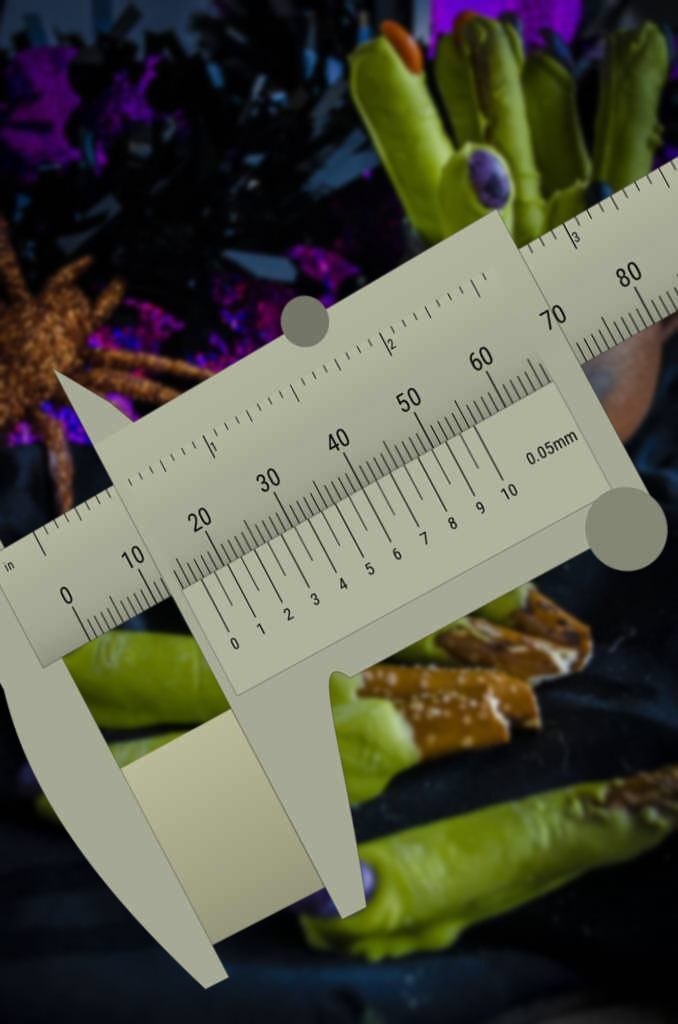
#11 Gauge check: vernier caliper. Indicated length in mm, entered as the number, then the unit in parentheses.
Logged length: 16.6 (mm)
